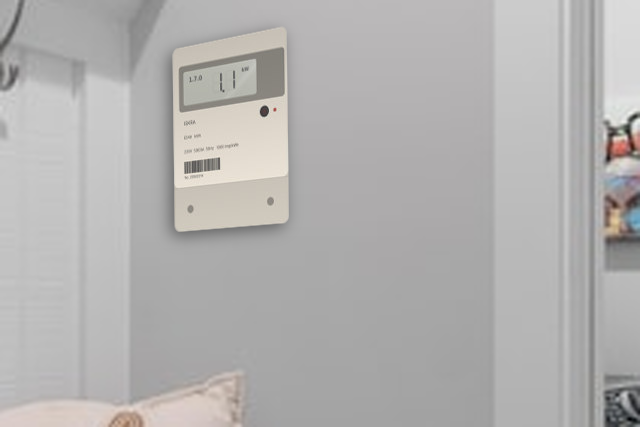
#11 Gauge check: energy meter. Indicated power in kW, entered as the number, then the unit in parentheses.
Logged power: 1.1 (kW)
